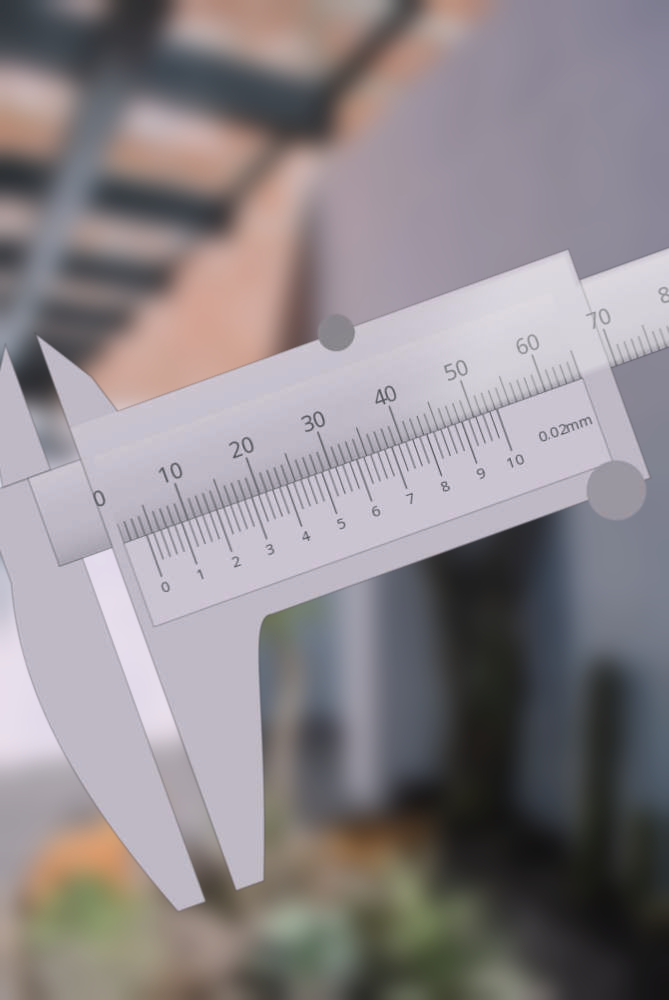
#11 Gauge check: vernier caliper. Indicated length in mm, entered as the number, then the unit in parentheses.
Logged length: 4.2 (mm)
